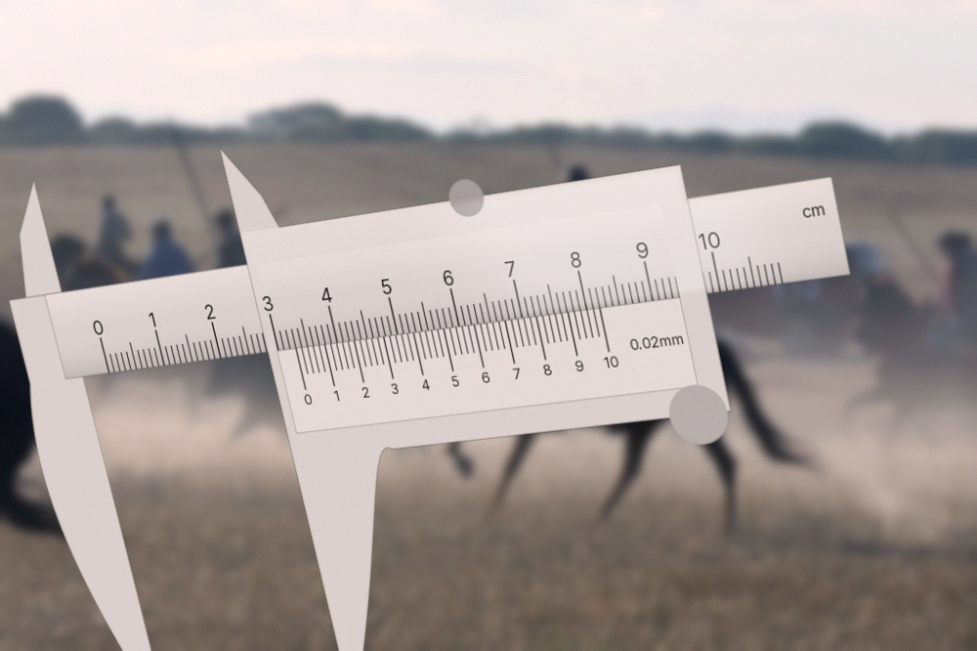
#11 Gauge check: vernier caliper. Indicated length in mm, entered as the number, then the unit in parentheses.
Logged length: 33.0 (mm)
